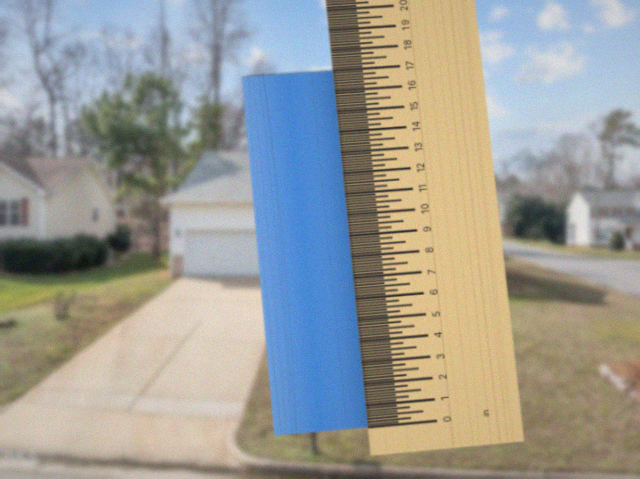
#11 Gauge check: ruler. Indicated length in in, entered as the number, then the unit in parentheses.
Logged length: 17 (in)
